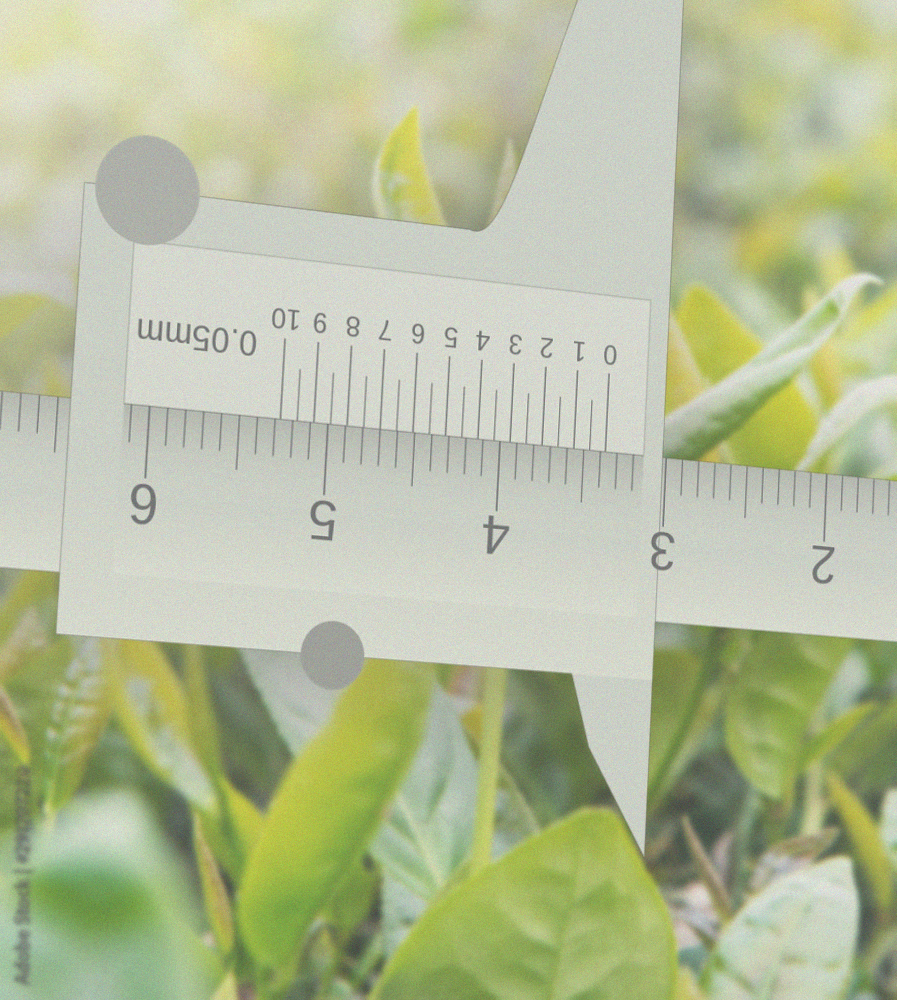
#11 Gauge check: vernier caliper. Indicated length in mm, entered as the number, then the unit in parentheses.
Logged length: 33.7 (mm)
